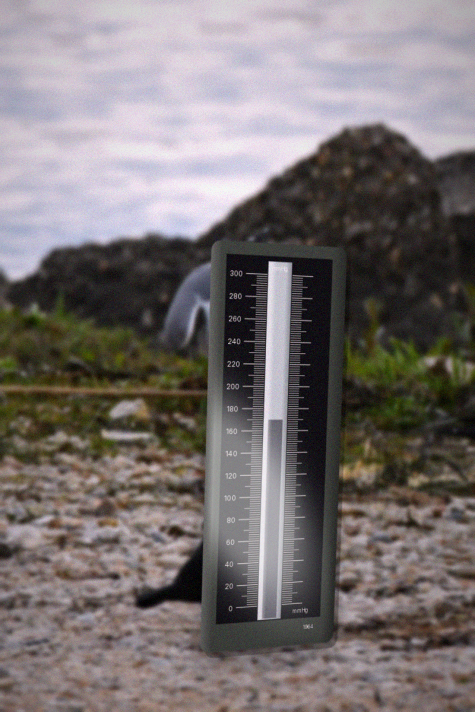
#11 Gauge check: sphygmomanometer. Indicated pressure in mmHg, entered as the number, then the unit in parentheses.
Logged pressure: 170 (mmHg)
